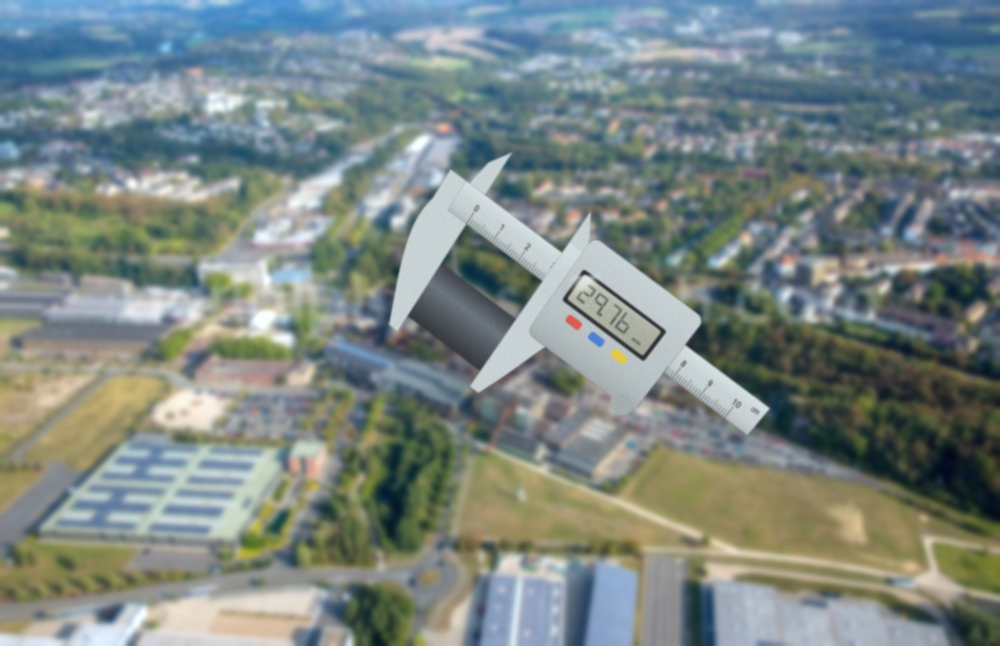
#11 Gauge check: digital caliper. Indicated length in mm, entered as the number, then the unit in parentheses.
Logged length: 29.76 (mm)
